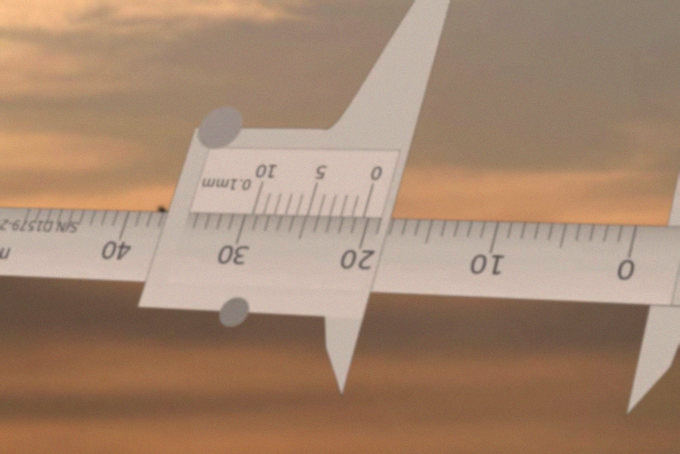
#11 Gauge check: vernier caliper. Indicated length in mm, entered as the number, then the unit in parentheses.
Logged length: 20.4 (mm)
